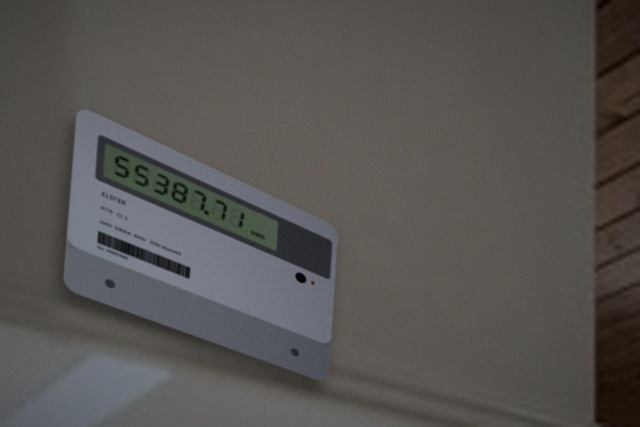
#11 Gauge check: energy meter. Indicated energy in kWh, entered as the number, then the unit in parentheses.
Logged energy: 55387.71 (kWh)
